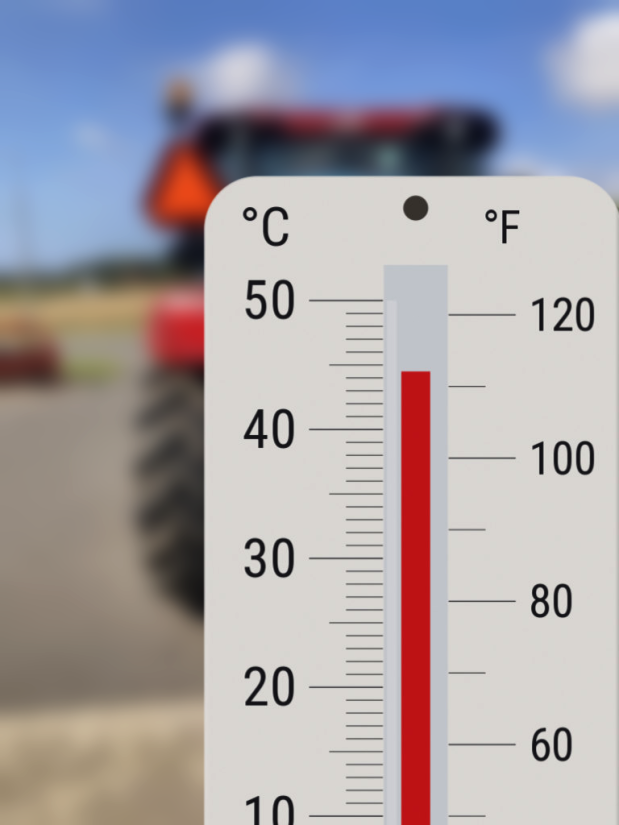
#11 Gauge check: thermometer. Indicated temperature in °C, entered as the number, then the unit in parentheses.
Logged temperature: 44.5 (°C)
